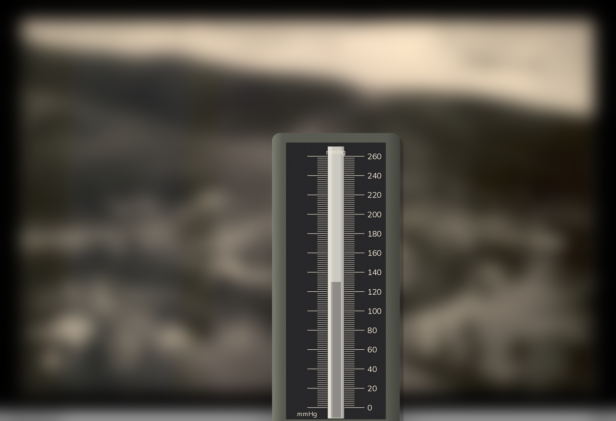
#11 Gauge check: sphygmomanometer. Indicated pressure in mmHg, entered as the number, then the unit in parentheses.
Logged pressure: 130 (mmHg)
